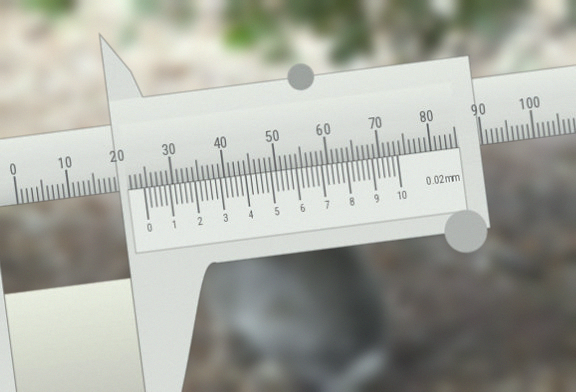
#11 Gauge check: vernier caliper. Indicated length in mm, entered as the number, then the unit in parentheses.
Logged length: 24.5 (mm)
